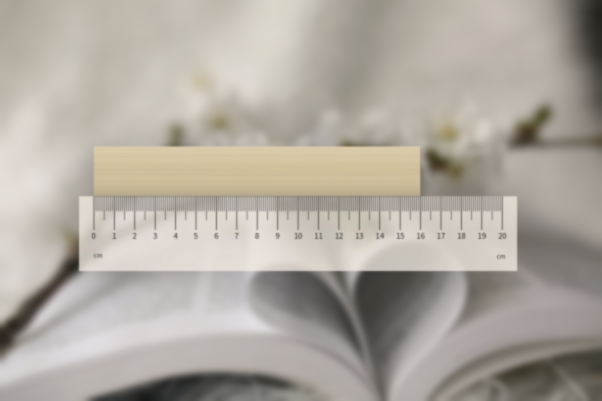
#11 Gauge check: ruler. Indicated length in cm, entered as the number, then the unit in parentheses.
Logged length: 16 (cm)
